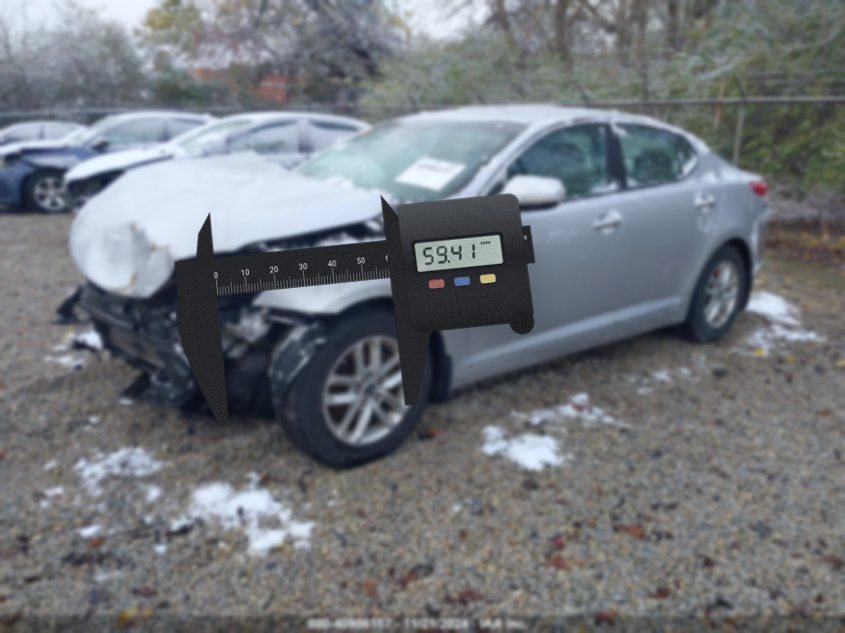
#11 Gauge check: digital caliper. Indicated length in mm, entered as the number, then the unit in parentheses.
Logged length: 59.41 (mm)
